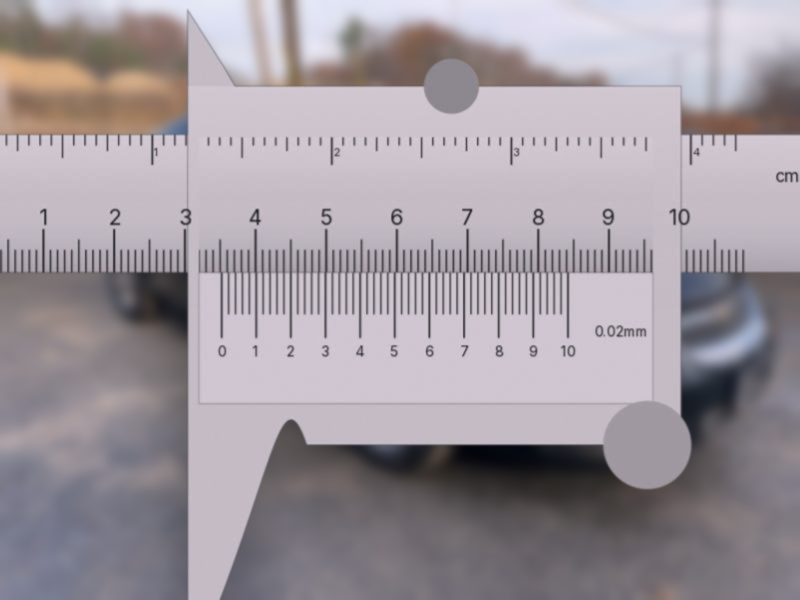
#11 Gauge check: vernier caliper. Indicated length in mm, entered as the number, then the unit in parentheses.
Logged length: 35.2 (mm)
